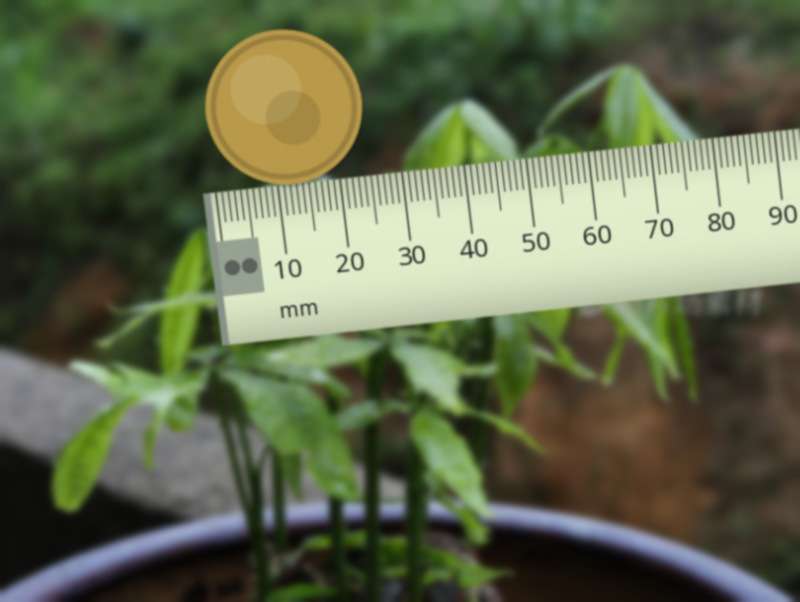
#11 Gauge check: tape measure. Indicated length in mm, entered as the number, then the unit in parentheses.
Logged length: 25 (mm)
